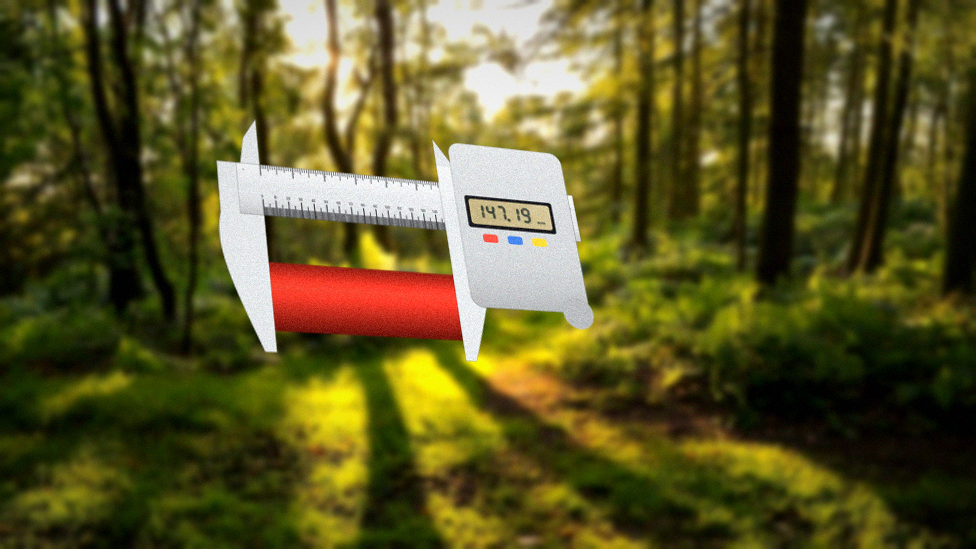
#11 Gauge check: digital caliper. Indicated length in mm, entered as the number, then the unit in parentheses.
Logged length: 147.19 (mm)
